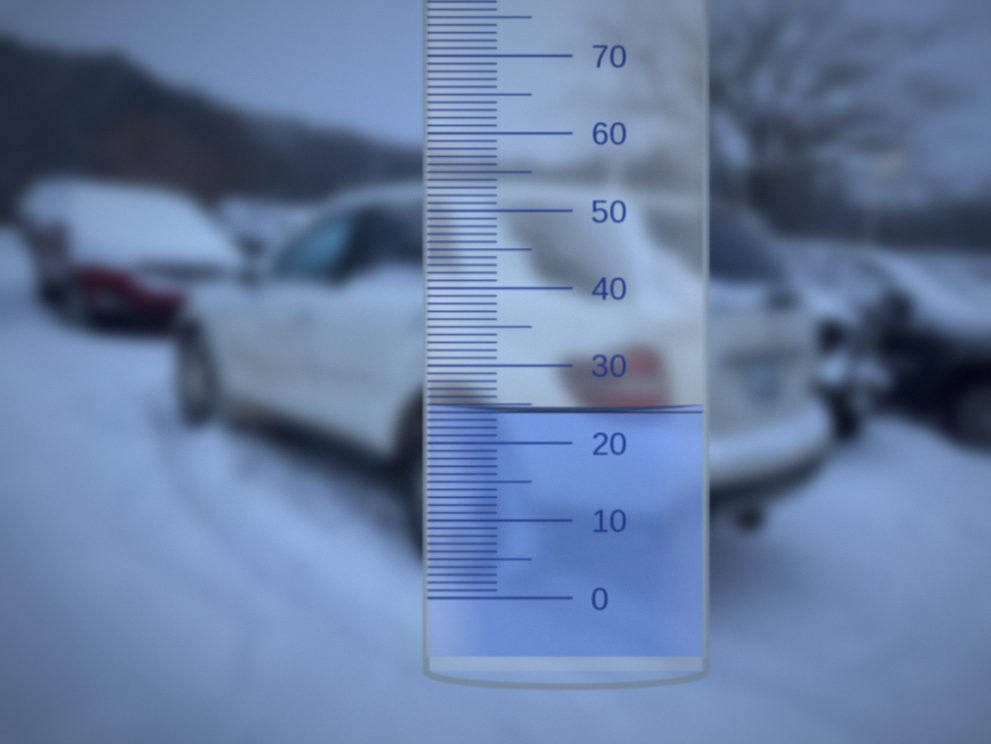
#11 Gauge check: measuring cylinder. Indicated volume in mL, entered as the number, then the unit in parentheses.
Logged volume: 24 (mL)
